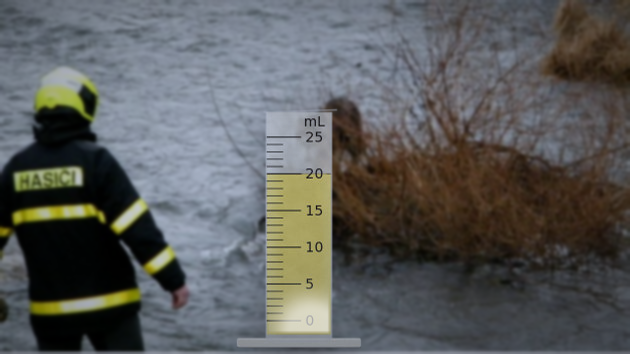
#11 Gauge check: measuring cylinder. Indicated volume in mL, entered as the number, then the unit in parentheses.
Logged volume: 20 (mL)
